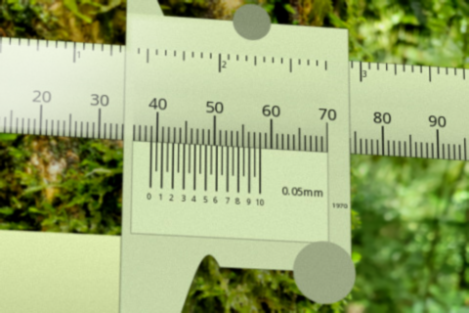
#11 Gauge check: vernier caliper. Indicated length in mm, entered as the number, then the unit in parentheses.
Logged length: 39.0 (mm)
